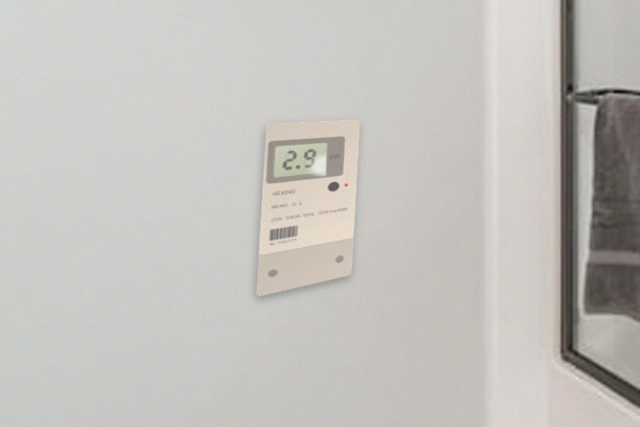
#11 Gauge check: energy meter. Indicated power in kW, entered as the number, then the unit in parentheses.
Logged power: 2.9 (kW)
